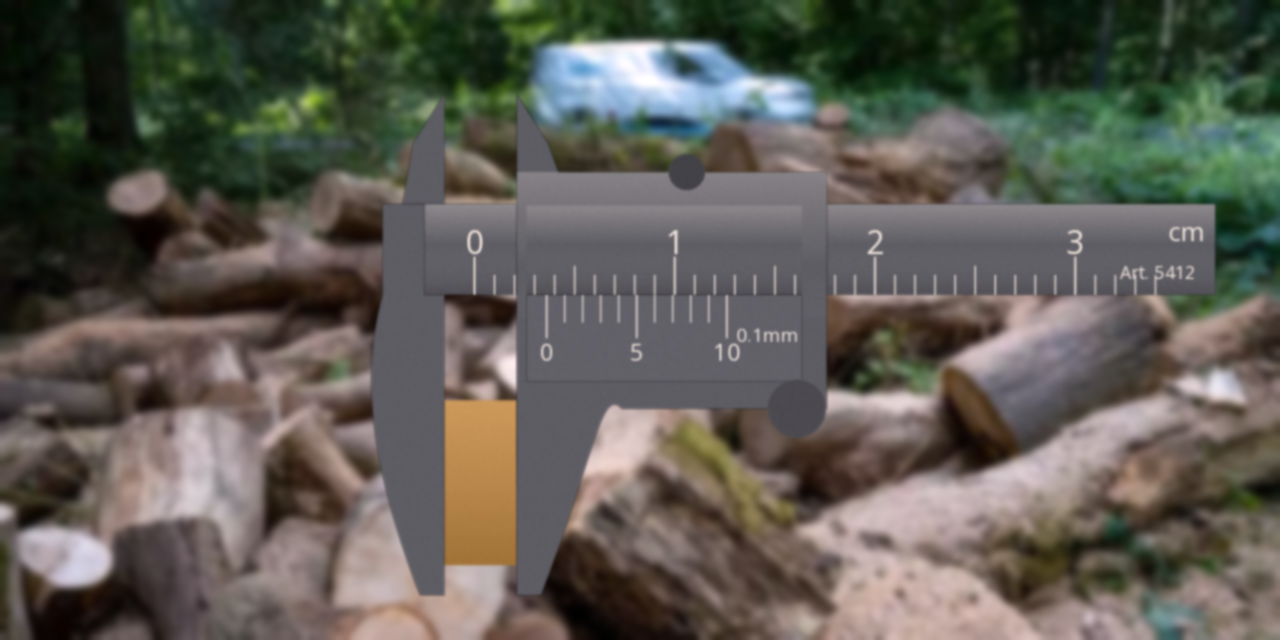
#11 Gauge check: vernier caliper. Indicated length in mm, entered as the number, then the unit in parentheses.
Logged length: 3.6 (mm)
